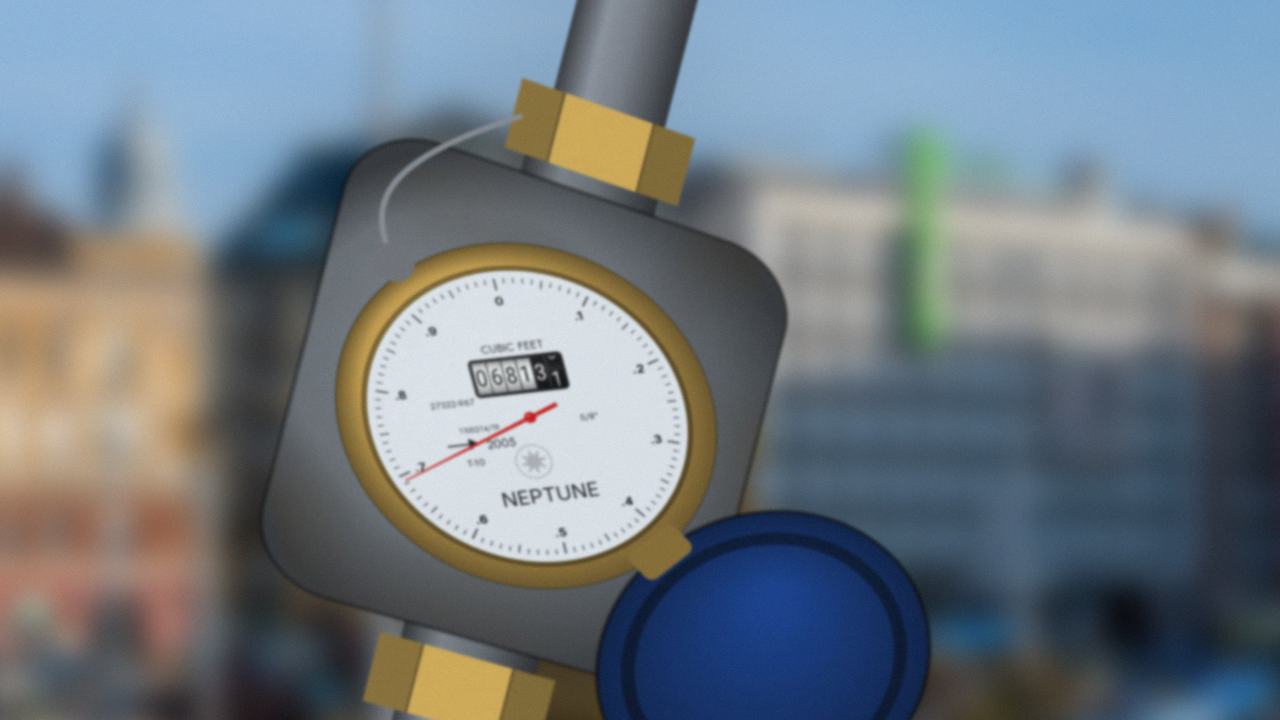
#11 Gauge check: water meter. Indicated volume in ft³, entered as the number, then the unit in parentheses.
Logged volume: 68130.69 (ft³)
